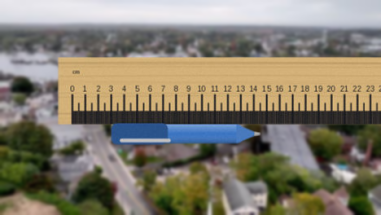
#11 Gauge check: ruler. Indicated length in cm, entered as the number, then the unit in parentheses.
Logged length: 11.5 (cm)
